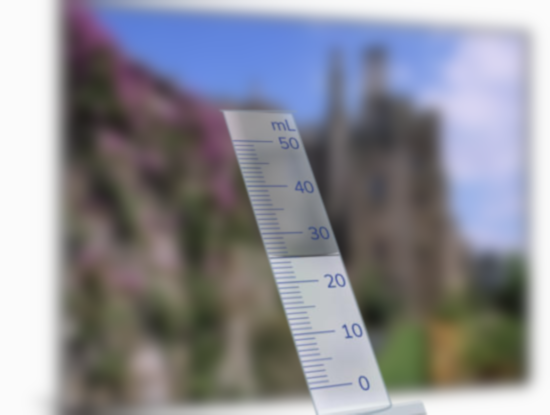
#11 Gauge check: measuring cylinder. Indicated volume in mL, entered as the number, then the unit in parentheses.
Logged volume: 25 (mL)
